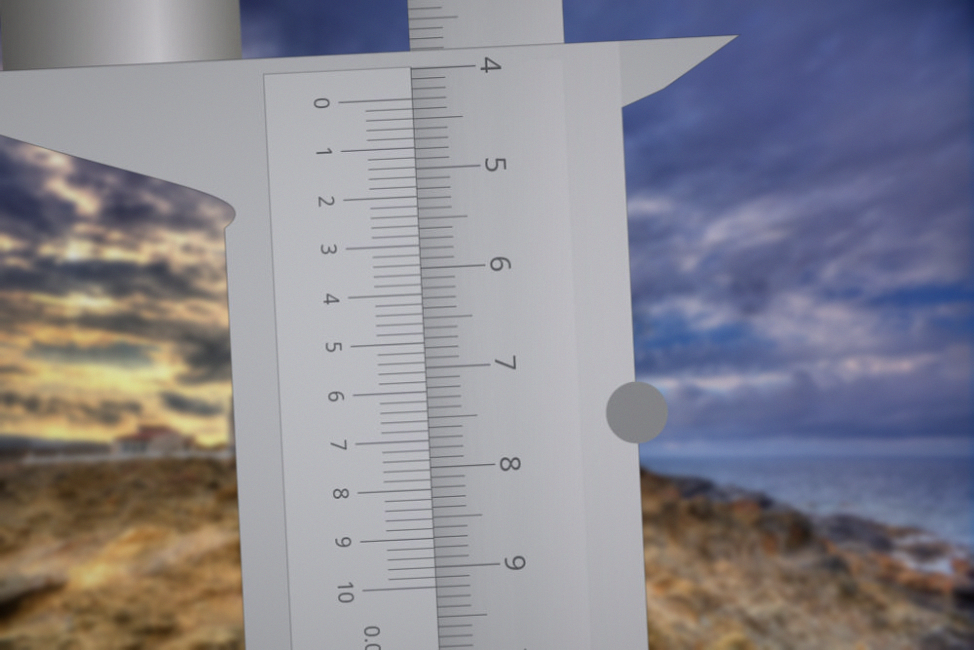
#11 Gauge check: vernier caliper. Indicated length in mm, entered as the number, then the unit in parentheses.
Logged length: 43.0 (mm)
